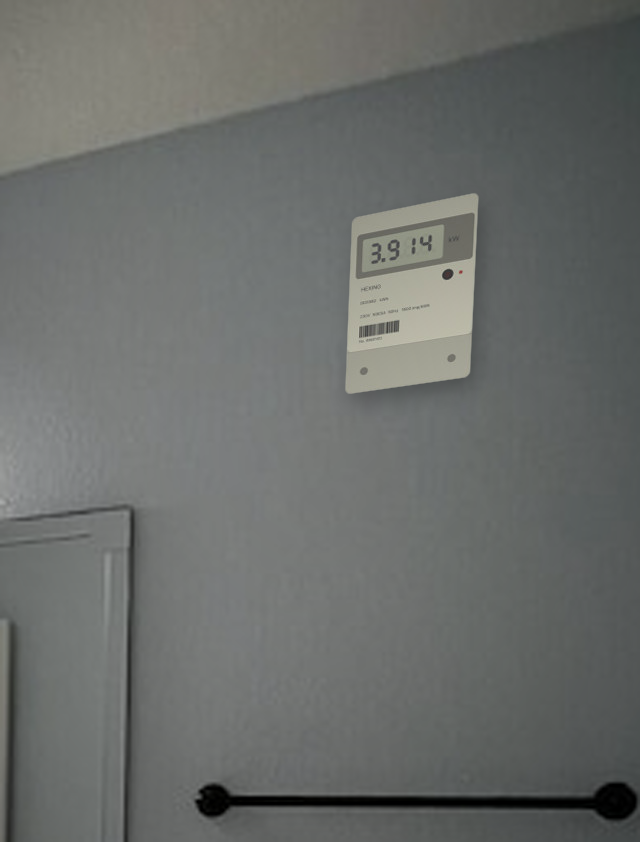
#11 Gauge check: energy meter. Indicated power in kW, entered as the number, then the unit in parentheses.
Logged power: 3.914 (kW)
